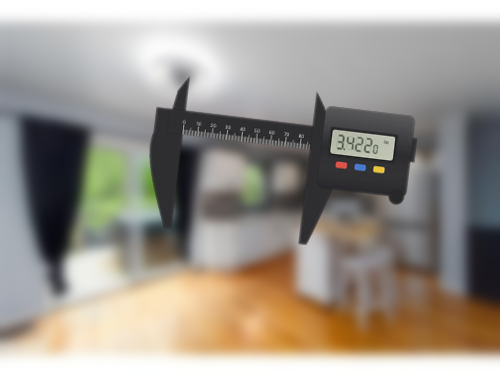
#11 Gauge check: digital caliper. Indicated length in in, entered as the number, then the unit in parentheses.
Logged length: 3.4220 (in)
